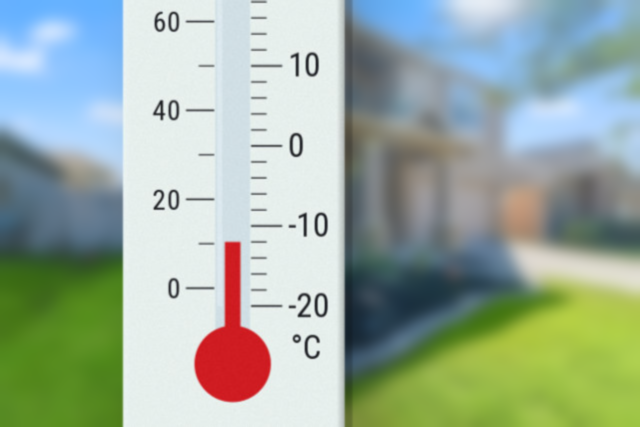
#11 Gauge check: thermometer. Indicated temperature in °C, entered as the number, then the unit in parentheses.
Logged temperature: -12 (°C)
